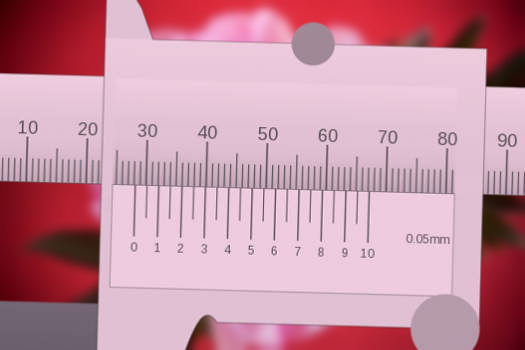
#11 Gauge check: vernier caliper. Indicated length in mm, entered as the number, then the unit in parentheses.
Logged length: 28.2 (mm)
